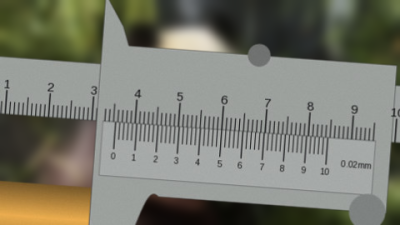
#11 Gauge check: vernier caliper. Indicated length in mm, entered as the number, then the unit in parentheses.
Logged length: 35.5 (mm)
